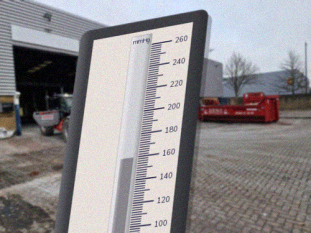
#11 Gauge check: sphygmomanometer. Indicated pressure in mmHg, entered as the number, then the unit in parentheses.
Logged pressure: 160 (mmHg)
